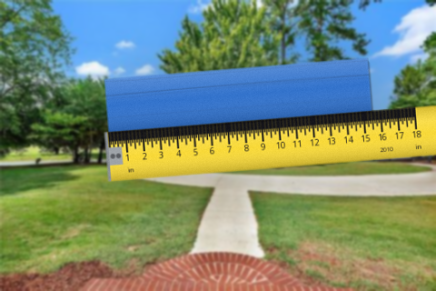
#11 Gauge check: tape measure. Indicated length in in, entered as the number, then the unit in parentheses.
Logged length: 15.5 (in)
